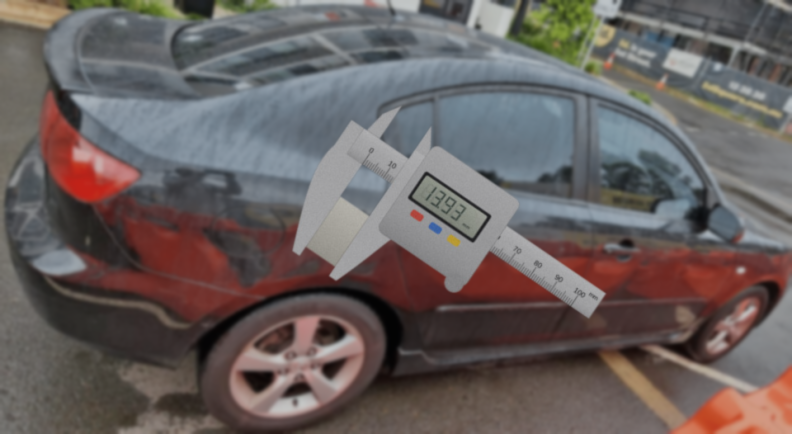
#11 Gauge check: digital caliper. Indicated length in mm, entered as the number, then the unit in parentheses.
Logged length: 13.93 (mm)
